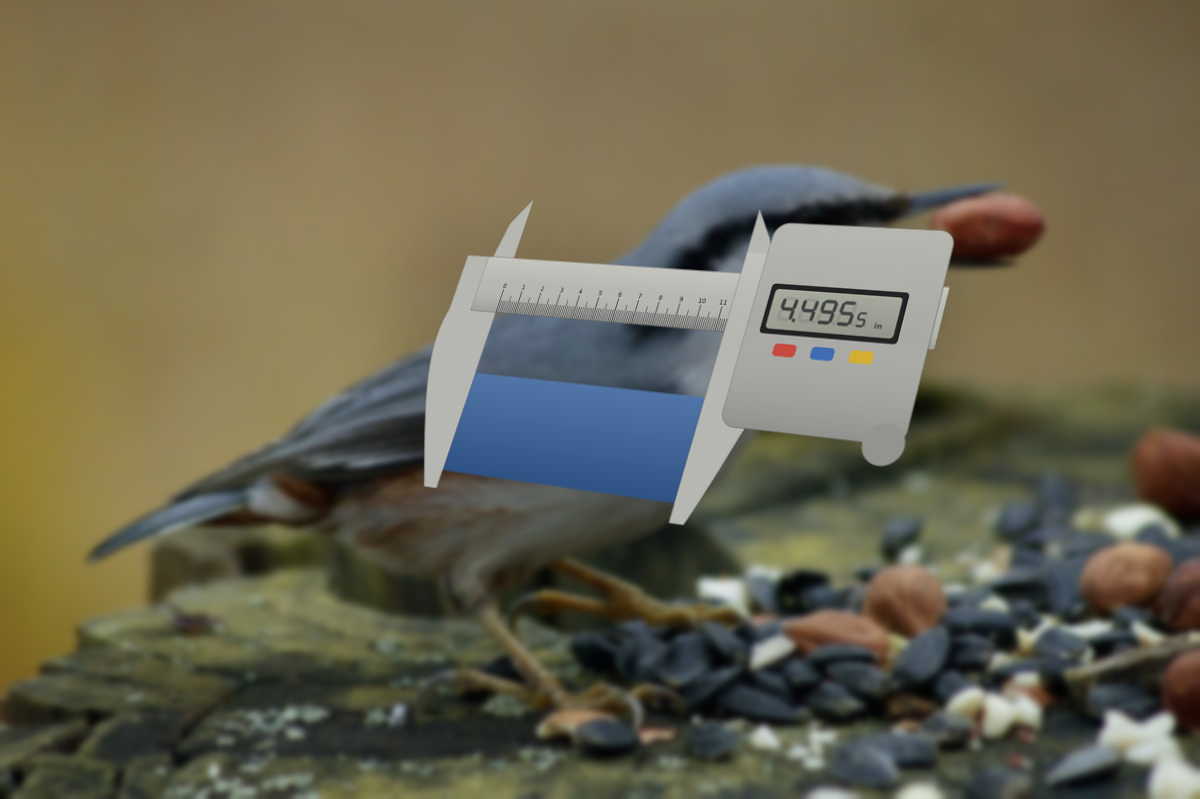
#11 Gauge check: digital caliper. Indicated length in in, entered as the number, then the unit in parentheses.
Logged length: 4.4955 (in)
